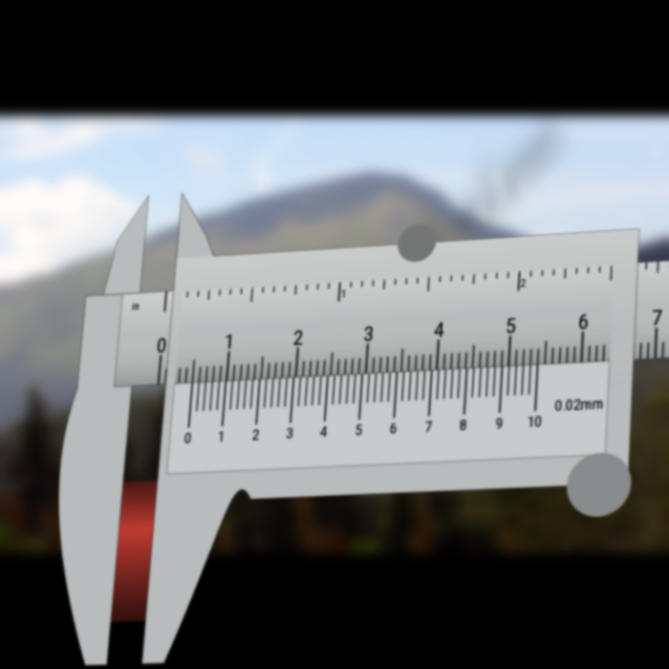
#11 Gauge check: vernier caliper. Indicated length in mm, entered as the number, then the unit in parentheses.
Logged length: 5.0 (mm)
